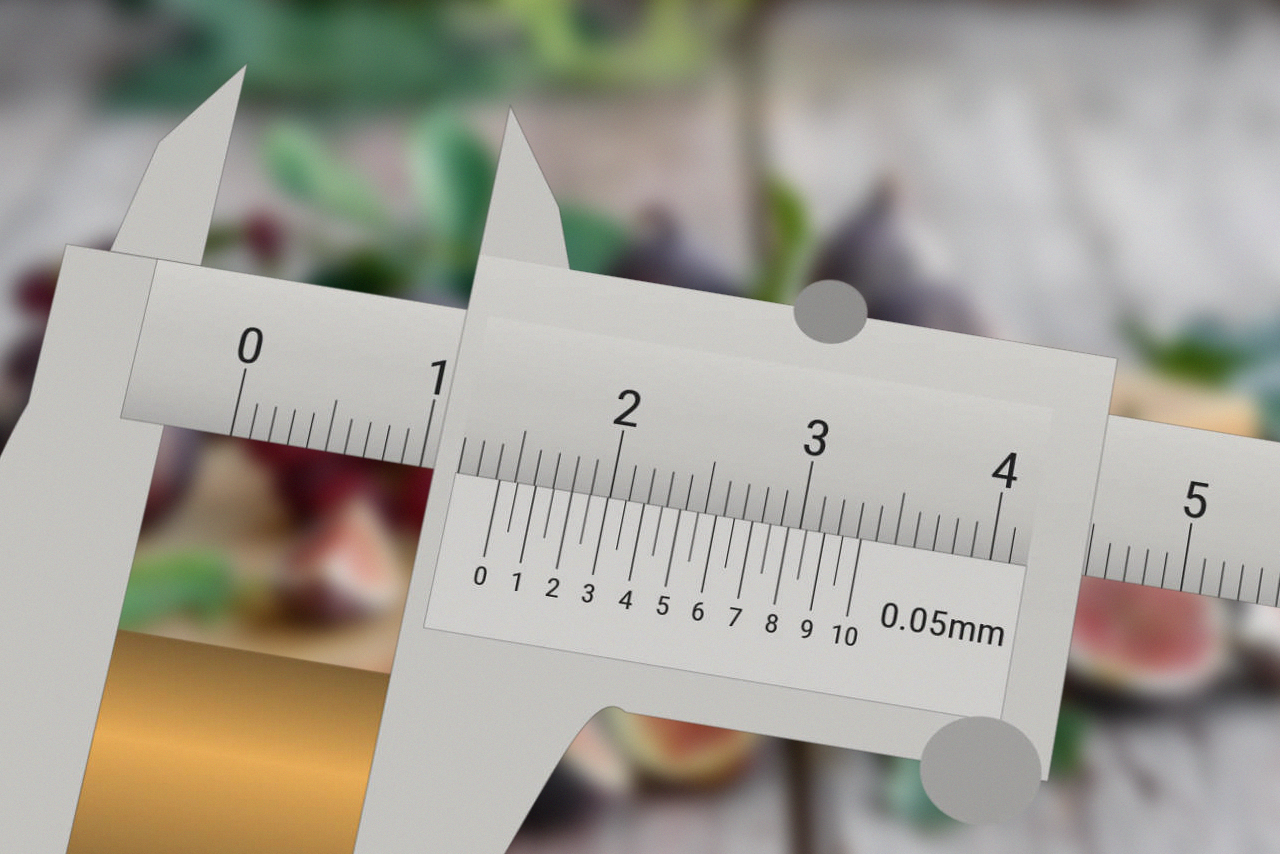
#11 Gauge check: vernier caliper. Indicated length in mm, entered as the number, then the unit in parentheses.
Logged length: 14.2 (mm)
